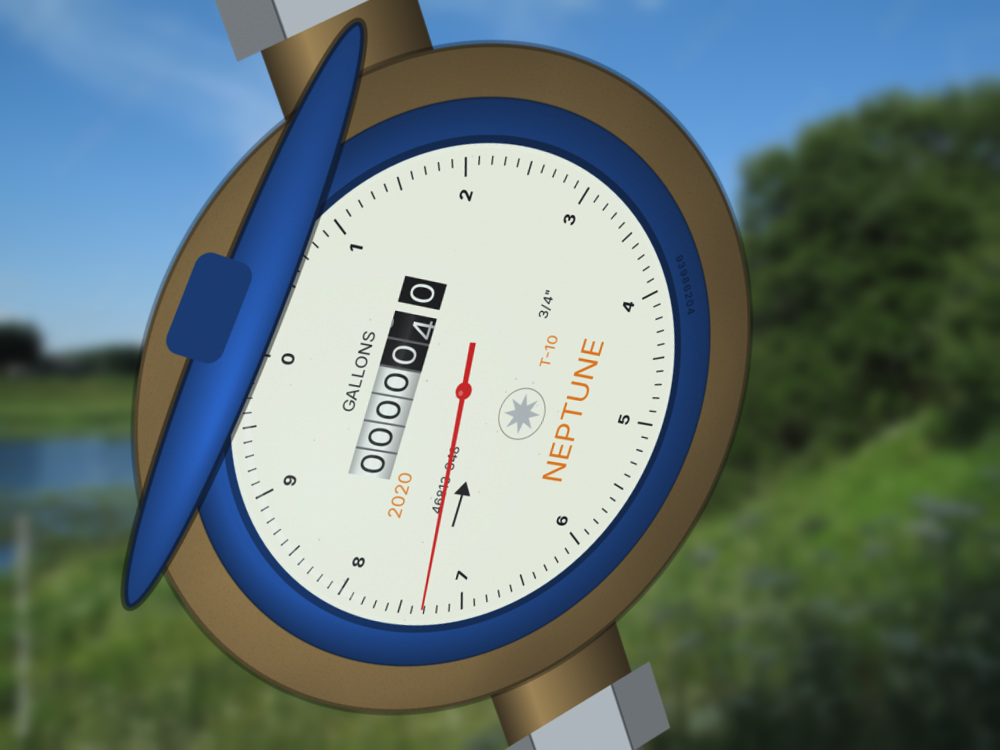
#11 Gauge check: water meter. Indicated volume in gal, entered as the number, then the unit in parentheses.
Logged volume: 37.3 (gal)
